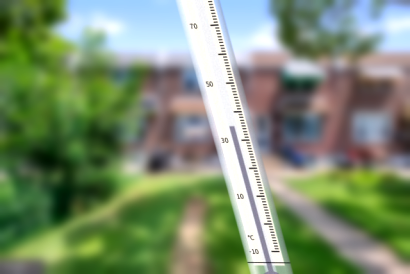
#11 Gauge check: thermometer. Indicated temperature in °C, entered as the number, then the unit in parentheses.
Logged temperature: 35 (°C)
